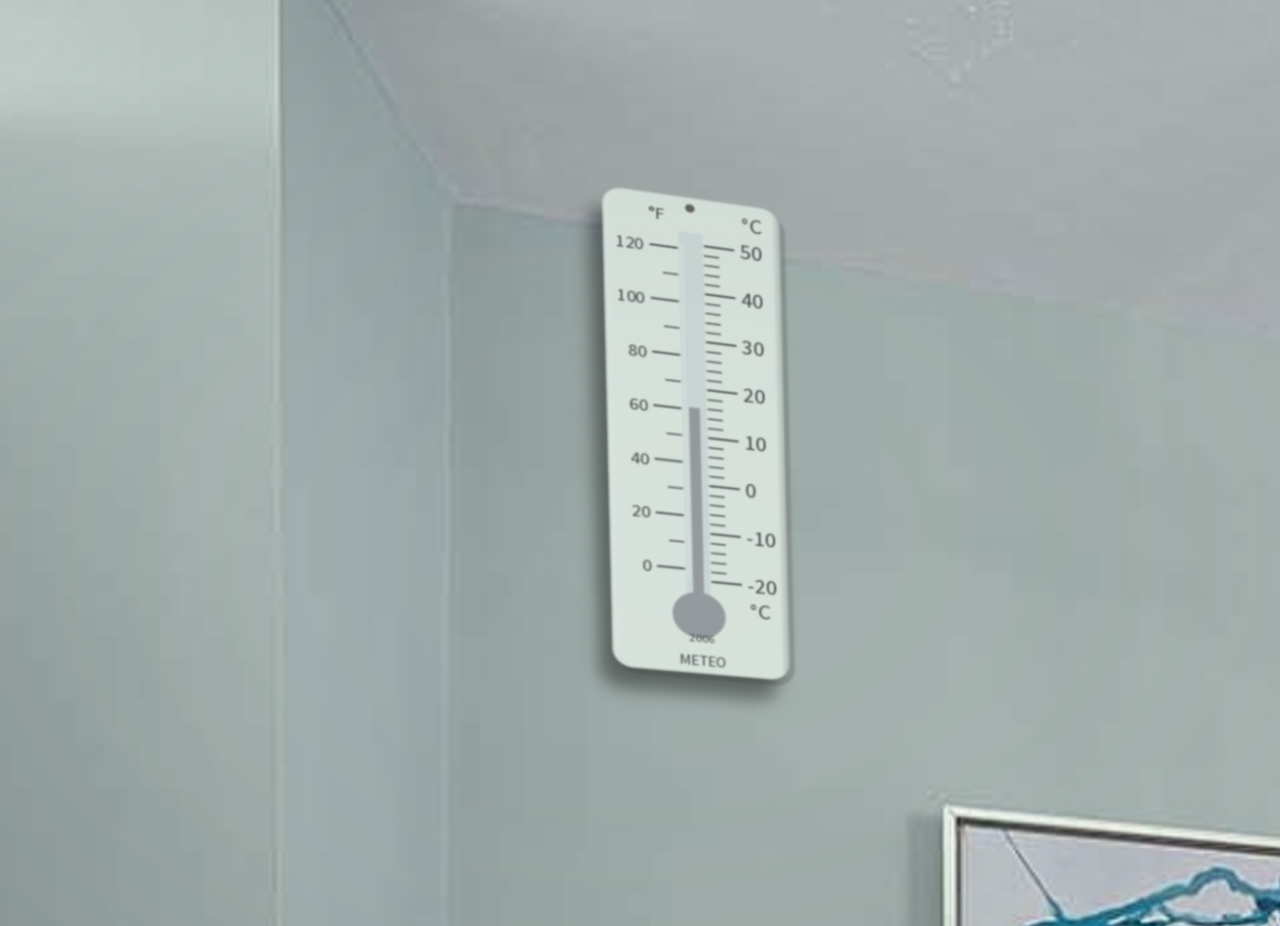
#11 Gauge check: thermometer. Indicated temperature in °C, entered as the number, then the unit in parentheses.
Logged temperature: 16 (°C)
